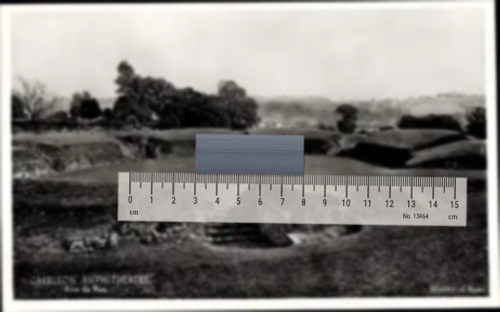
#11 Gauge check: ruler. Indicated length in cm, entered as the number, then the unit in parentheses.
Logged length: 5 (cm)
